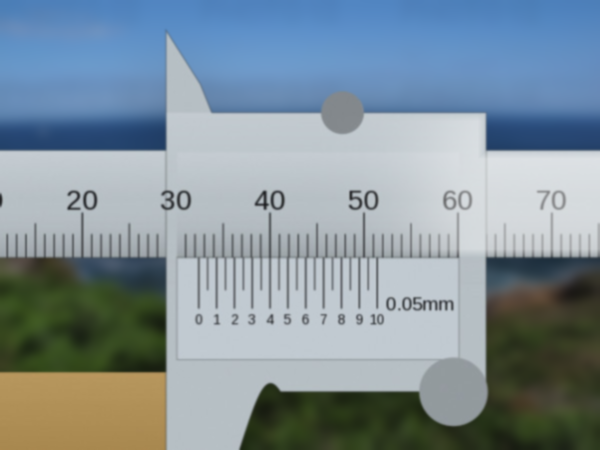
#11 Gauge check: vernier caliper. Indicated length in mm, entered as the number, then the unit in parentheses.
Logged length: 32.4 (mm)
